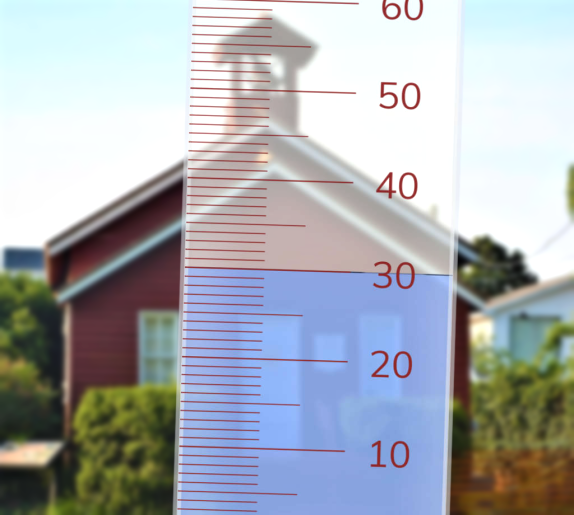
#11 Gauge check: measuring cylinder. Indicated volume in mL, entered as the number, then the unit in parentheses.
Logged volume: 30 (mL)
